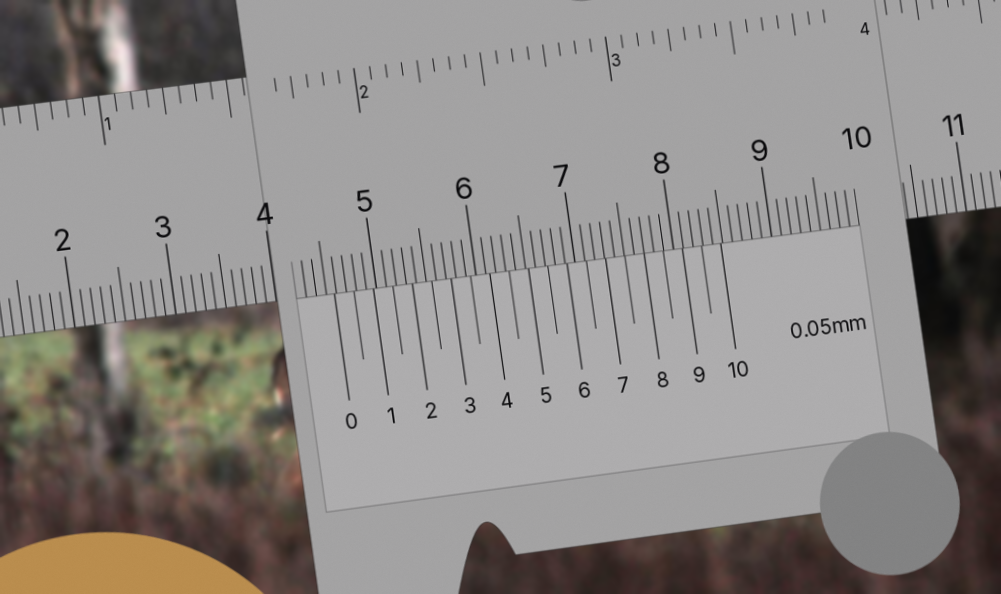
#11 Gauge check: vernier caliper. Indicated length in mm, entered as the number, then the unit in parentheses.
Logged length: 45.8 (mm)
